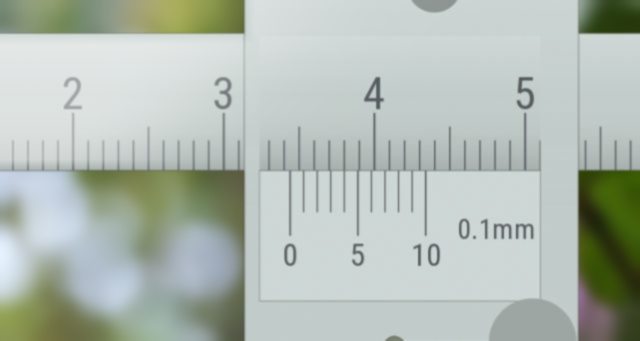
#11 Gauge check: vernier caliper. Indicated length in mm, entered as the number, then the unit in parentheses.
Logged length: 34.4 (mm)
